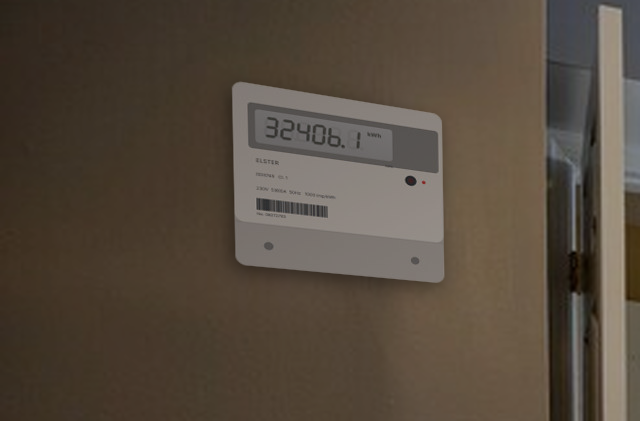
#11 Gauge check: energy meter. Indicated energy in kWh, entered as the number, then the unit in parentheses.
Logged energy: 32406.1 (kWh)
